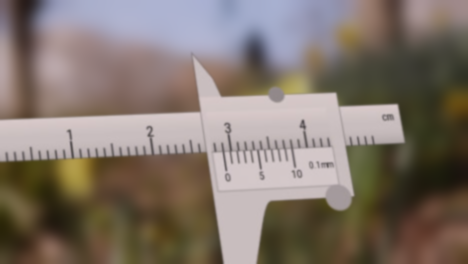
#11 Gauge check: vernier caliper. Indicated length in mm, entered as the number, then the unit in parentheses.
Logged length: 29.0 (mm)
